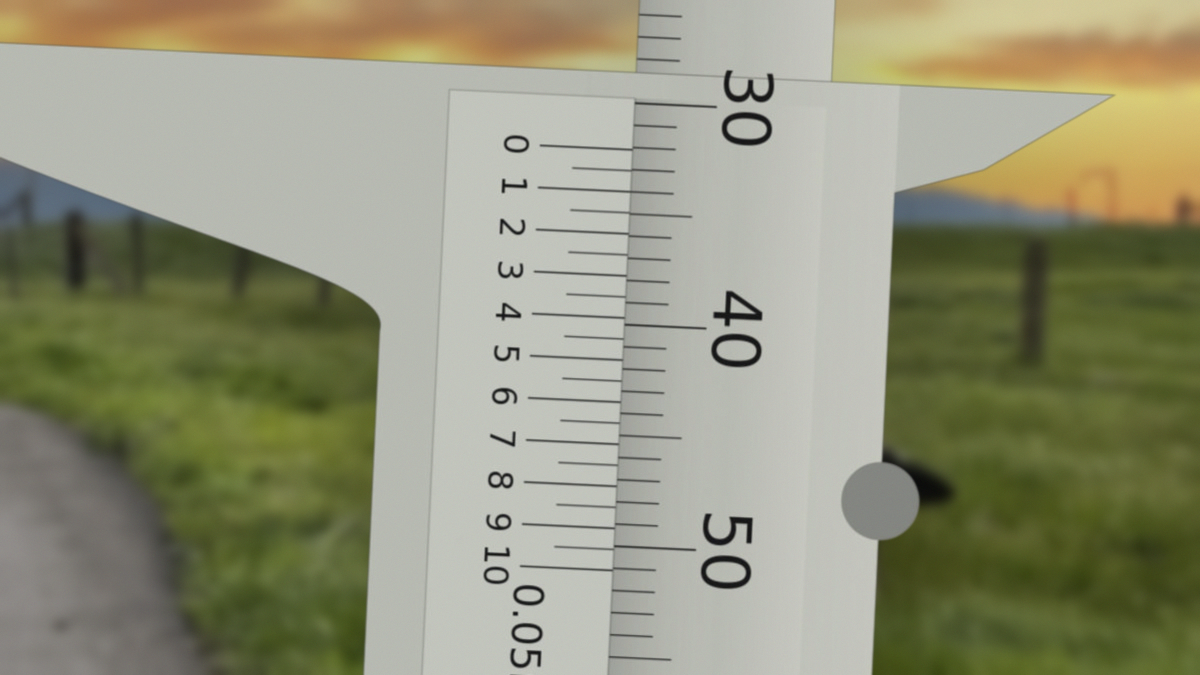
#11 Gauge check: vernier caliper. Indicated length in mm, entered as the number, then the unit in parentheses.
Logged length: 32.1 (mm)
